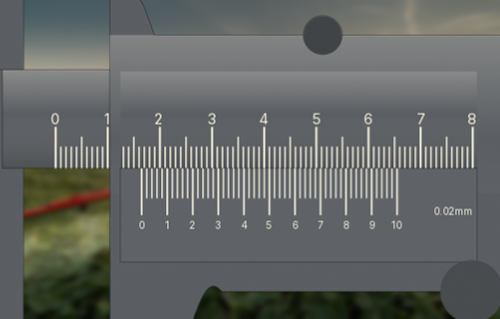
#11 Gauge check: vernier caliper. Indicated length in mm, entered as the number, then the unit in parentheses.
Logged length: 16.5 (mm)
